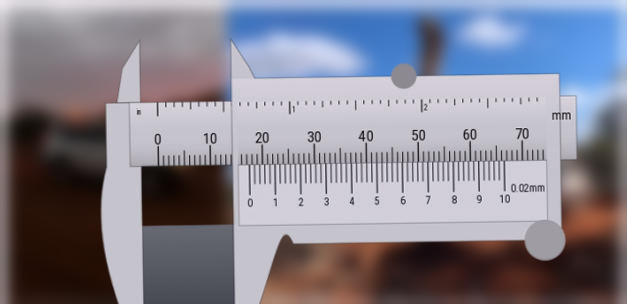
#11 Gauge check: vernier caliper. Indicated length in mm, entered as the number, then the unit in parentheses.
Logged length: 17.5 (mm)
